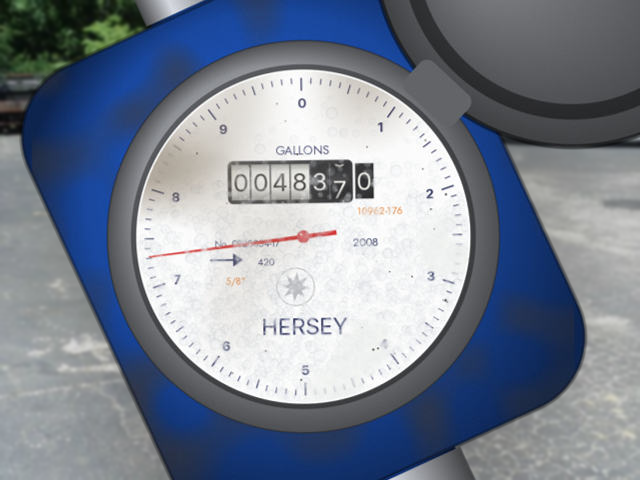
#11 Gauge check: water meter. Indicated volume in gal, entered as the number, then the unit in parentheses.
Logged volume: 48367.3 (gal)
